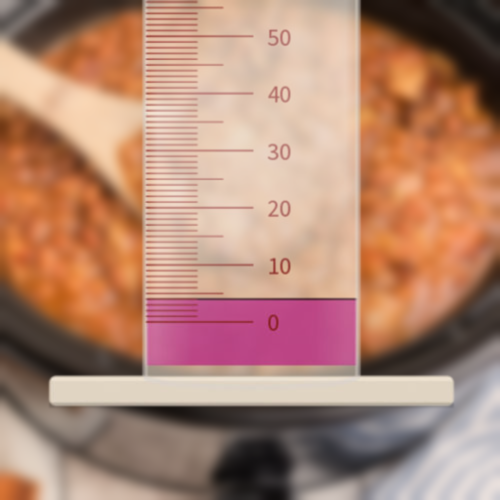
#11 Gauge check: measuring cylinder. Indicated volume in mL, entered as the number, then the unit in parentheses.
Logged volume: 4 (mL)
